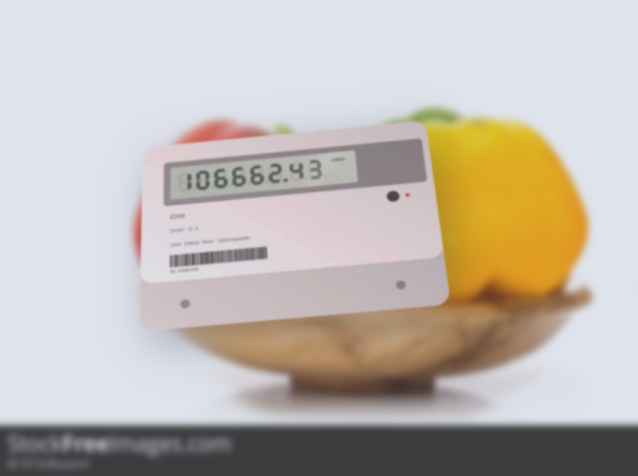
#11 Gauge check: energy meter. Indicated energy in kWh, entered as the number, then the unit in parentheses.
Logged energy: 106662.43 (kWh)
